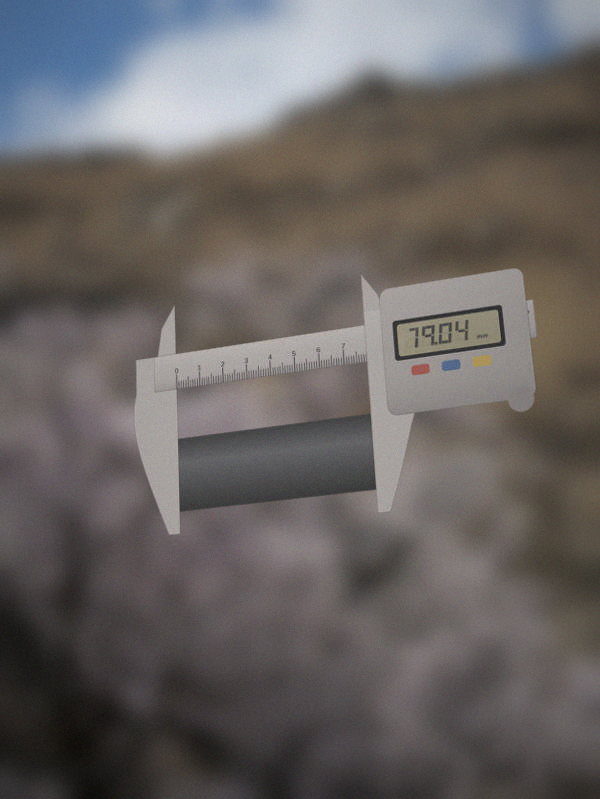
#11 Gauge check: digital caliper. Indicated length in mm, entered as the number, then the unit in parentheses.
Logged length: 79.04 (mm)
